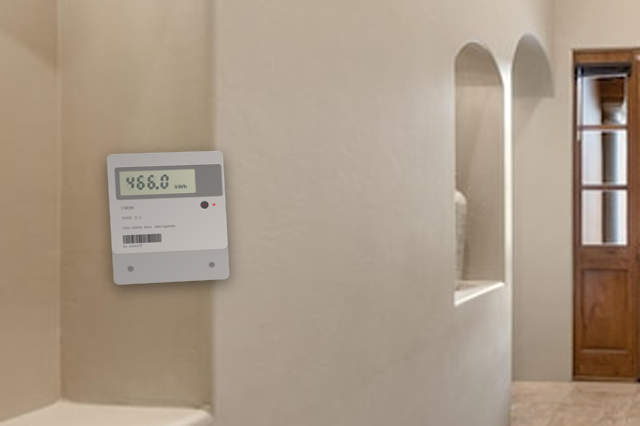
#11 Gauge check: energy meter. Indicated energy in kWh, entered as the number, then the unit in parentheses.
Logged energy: 466.0 (kWh)
